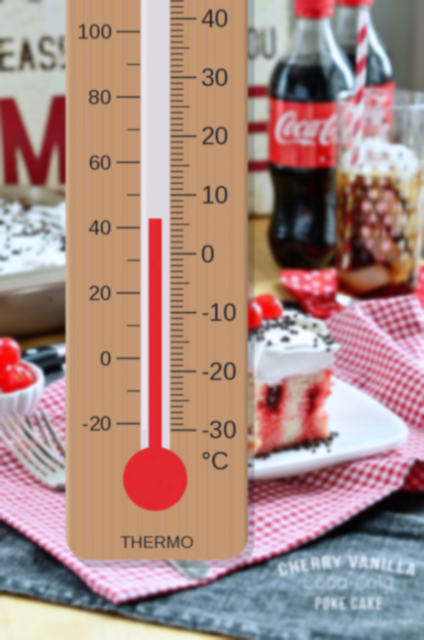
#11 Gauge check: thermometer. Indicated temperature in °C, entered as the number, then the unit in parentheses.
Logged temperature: 6 (°C)
